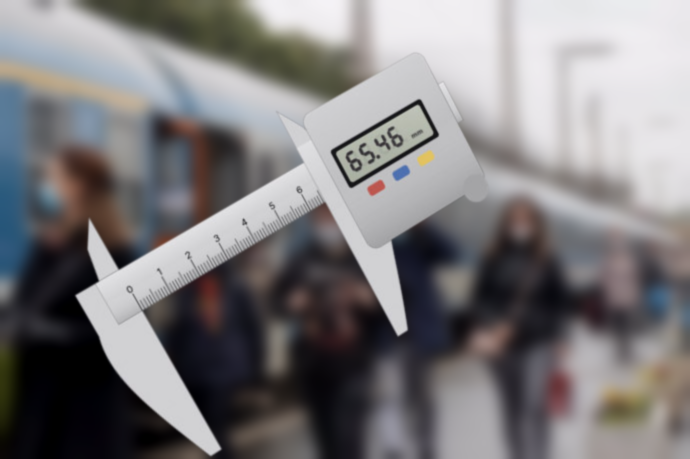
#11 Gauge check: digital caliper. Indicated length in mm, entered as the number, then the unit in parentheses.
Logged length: 65.46 (mm)
